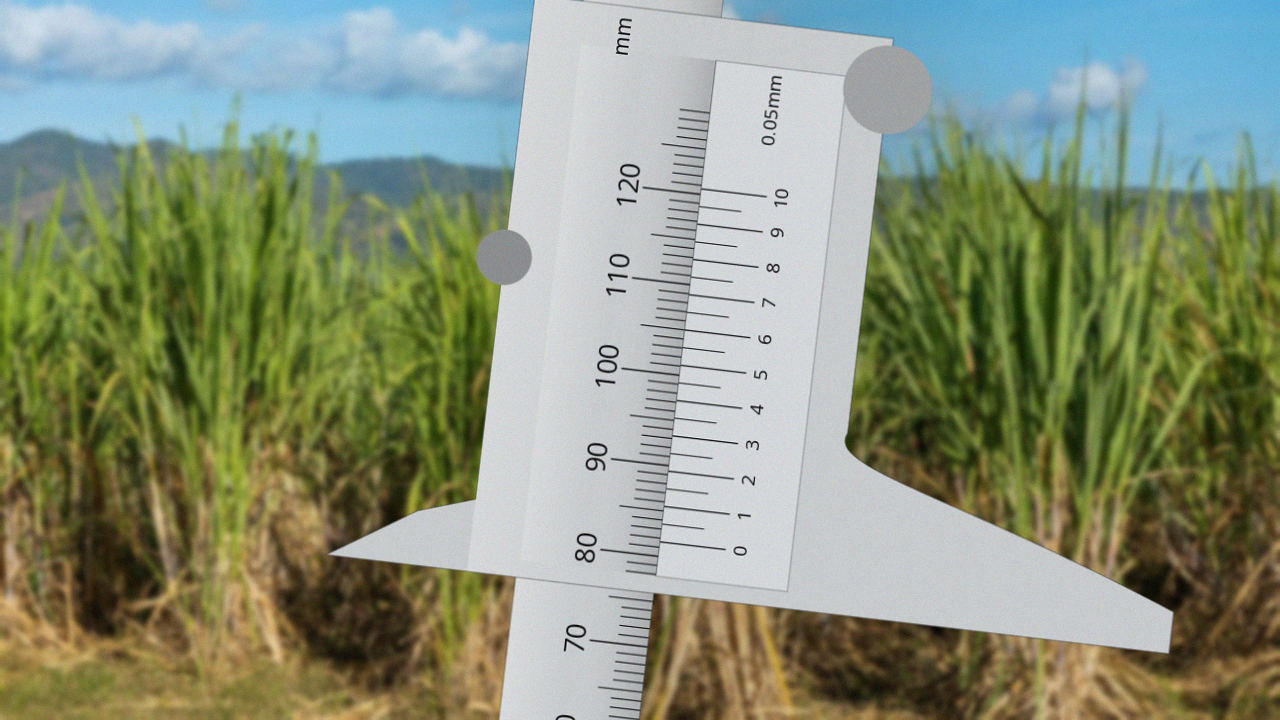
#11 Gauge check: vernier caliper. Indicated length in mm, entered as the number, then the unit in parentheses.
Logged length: 81.6 (mm)
